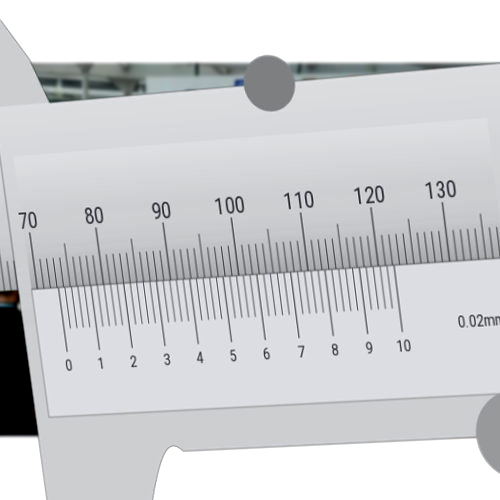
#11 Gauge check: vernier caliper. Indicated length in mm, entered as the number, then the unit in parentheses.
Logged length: 73.2 (mm)
